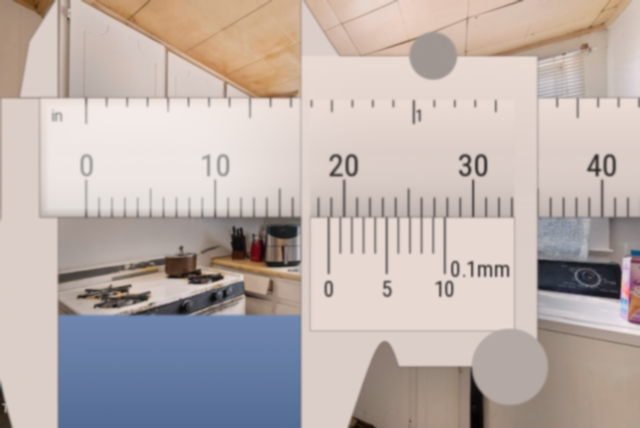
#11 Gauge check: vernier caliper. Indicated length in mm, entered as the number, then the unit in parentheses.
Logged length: 18.8 (mm)
